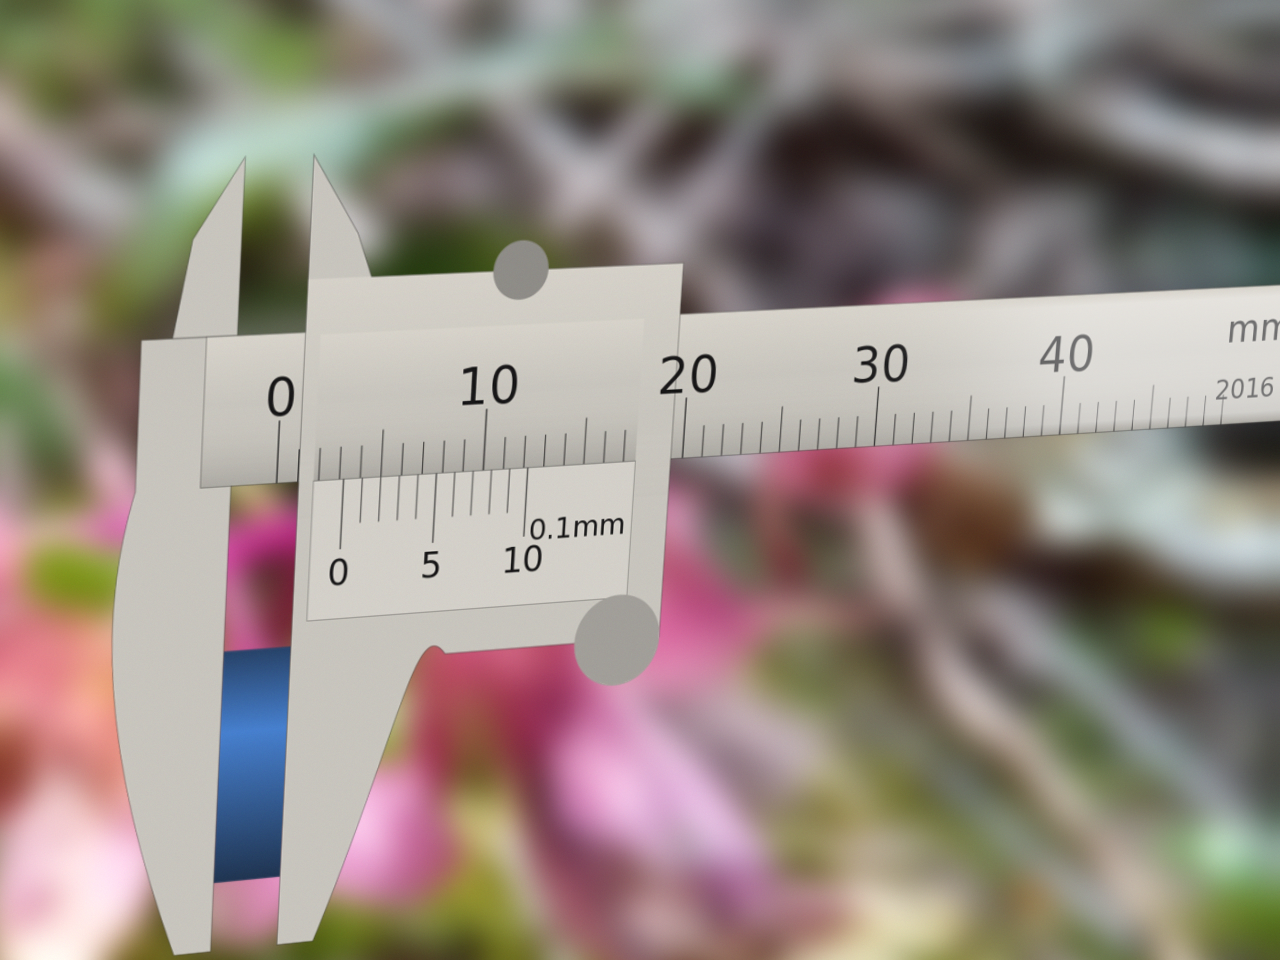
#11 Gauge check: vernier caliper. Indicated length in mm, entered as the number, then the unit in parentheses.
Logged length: 3.2 (mm)
